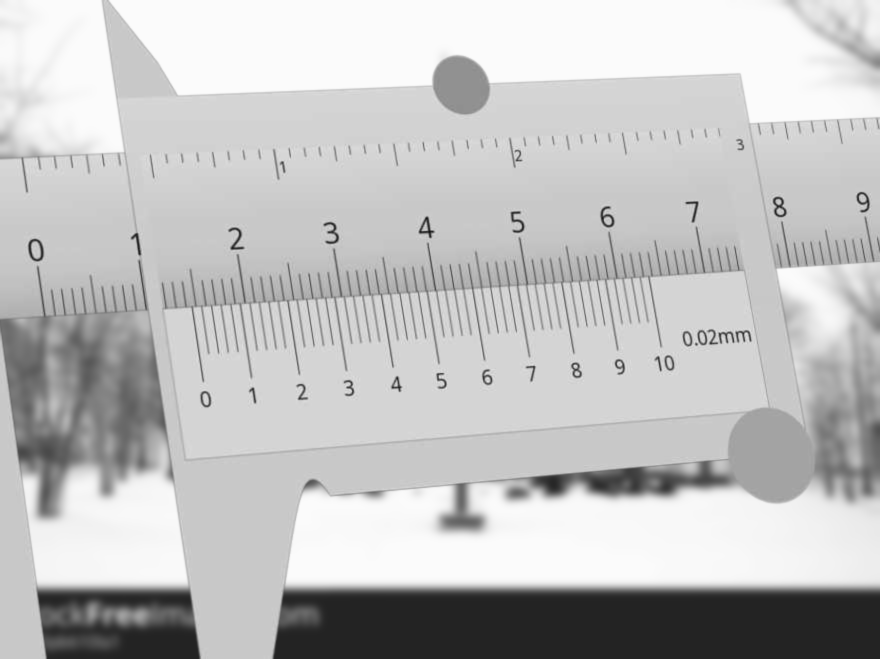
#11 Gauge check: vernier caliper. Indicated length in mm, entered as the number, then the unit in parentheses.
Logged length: 14.6 (mm)
